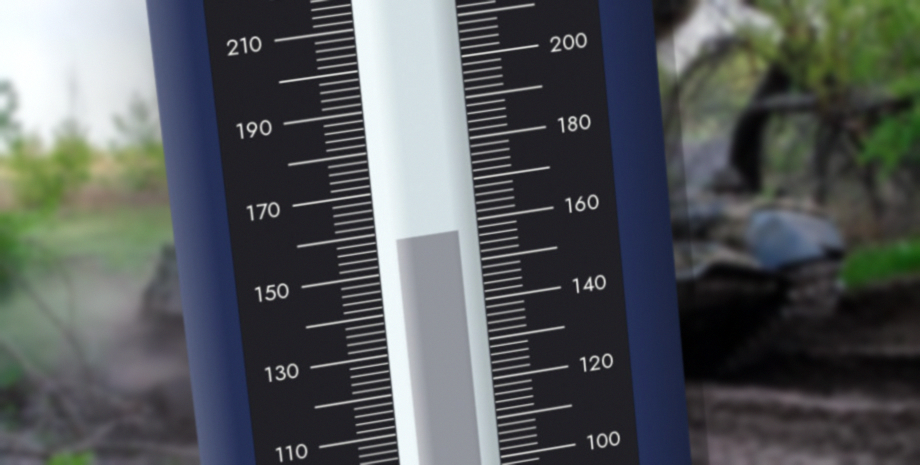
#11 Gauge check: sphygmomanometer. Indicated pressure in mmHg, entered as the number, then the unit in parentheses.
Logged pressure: 158 (mmHg)
